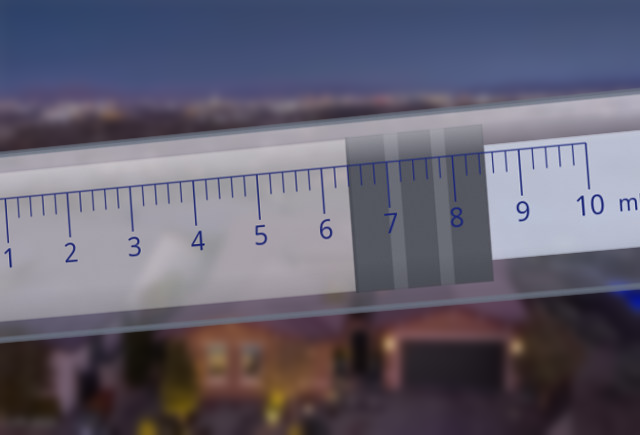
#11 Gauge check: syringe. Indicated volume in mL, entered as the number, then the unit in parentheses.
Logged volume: 6.4 (mL)
